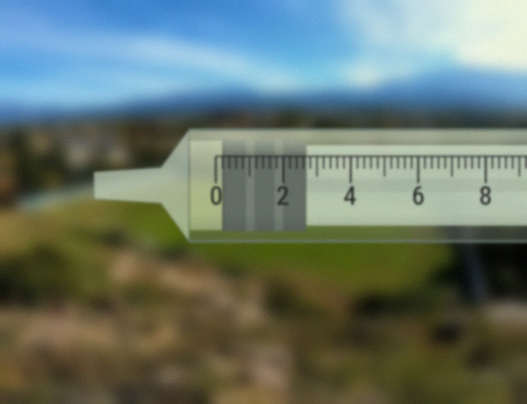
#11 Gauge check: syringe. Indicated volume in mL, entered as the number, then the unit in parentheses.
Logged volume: 0.2 (mL)
